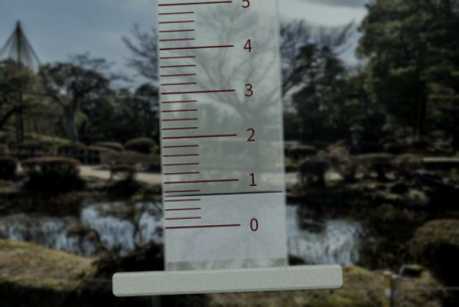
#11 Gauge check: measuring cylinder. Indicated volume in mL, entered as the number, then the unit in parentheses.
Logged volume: 0.7 (mL)
